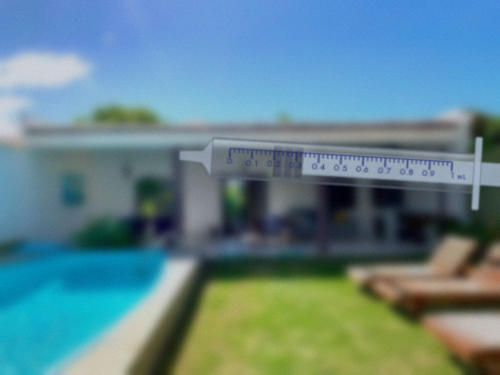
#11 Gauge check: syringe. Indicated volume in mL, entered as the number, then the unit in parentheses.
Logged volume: 0.2 (mL)
